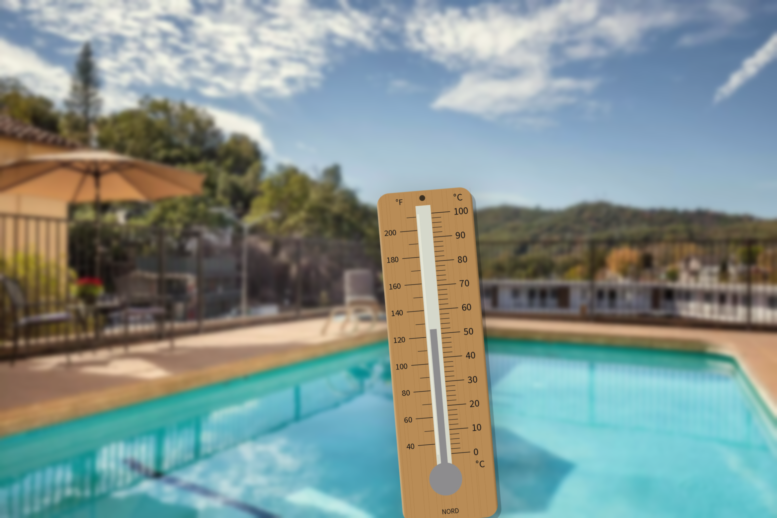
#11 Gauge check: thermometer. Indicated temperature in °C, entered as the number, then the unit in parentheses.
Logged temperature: 52 (°C)
